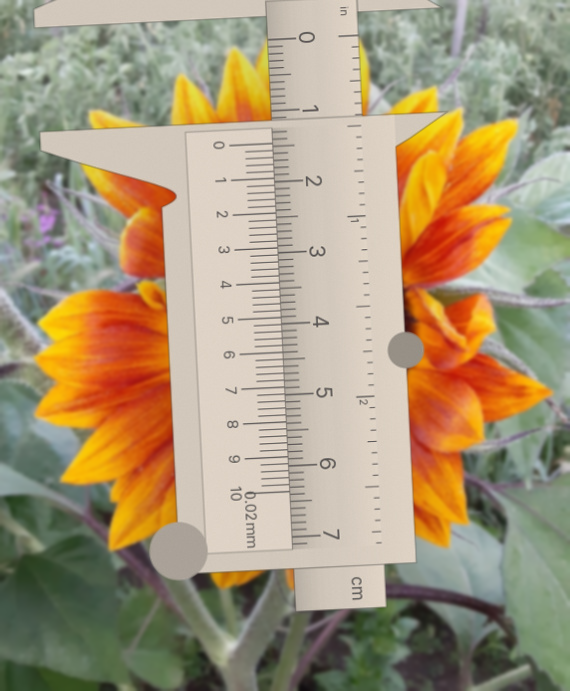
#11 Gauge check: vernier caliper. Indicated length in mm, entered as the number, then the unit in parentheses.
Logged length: 14.6 (mm)
